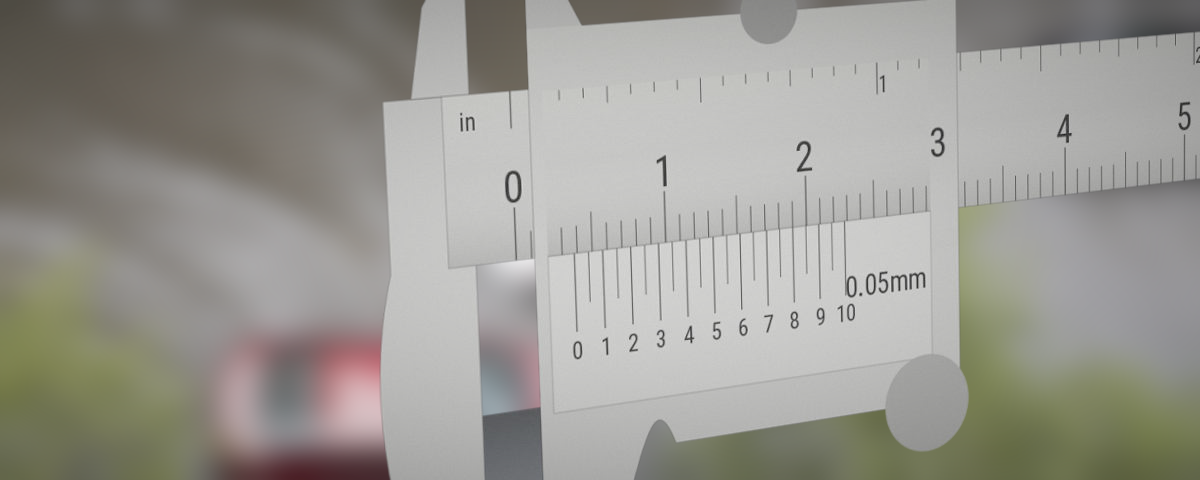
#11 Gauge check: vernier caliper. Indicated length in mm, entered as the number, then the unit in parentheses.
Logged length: 3.8 (mm)
